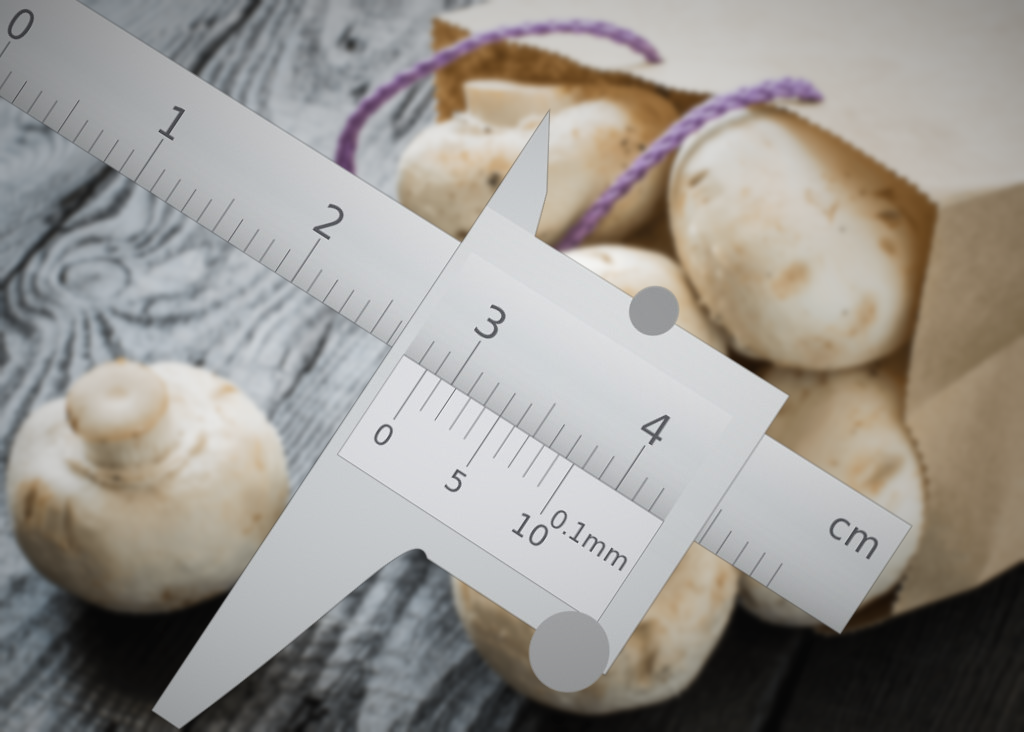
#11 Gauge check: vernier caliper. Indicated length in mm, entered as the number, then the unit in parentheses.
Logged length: 28.5 (mm)
